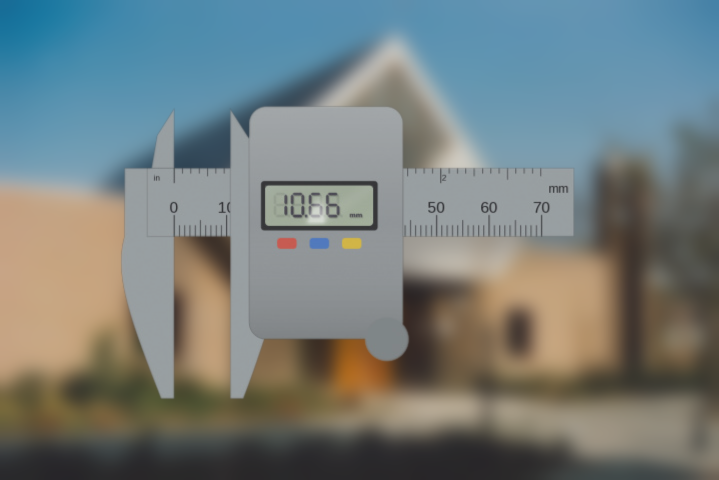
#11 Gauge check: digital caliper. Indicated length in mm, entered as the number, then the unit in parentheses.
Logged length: 10.66 (mm)
